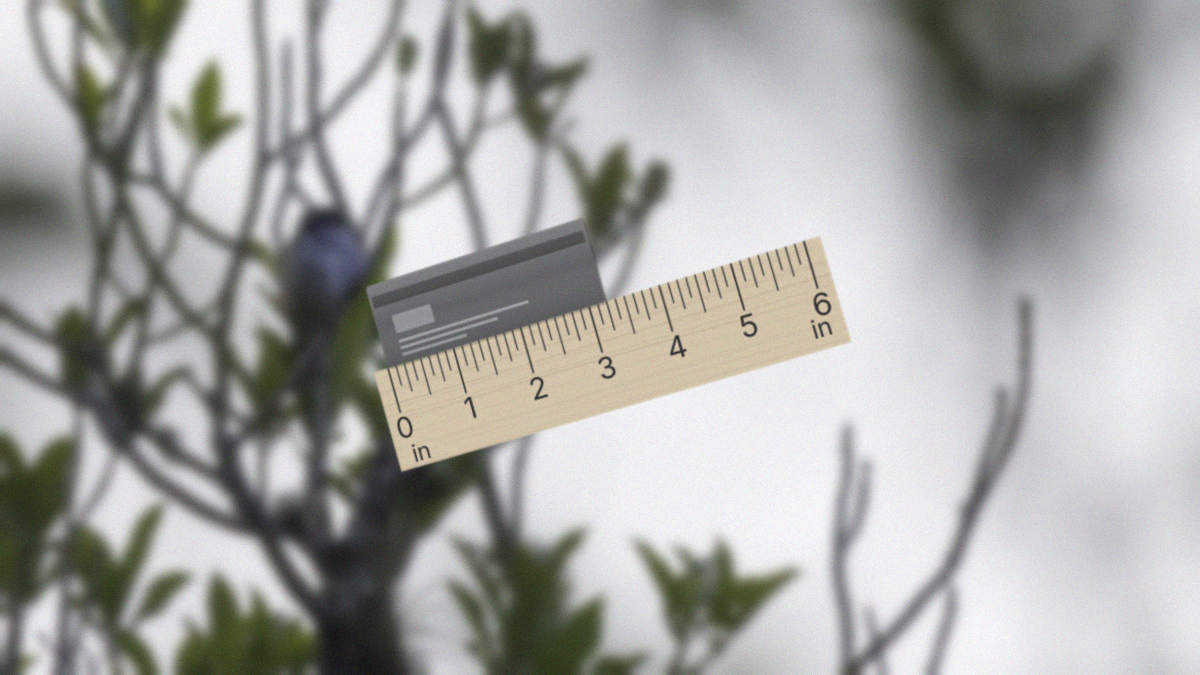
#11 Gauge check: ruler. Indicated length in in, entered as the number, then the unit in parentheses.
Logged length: 3.25 (in)
